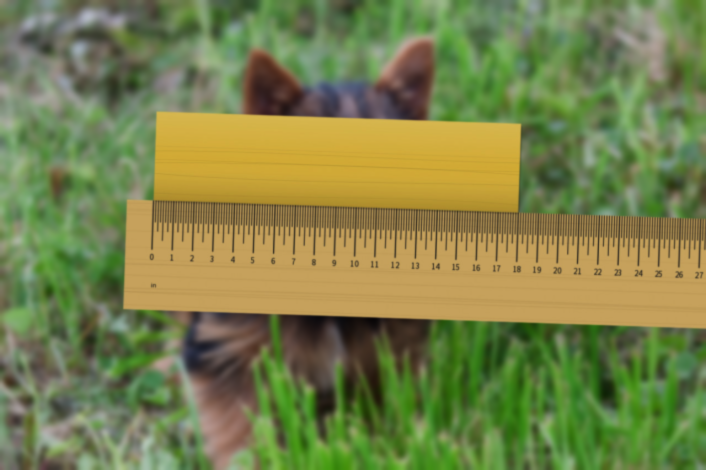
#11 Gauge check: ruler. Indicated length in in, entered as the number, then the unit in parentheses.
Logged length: 18 (in)
